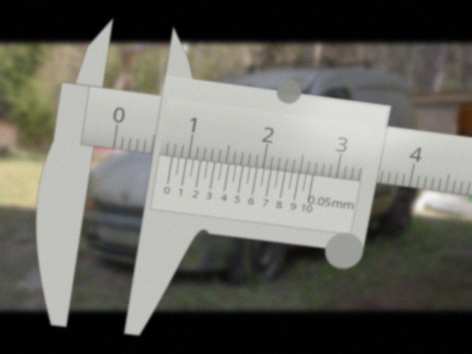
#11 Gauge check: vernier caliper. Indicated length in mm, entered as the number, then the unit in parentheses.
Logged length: 7.8 (mm)
